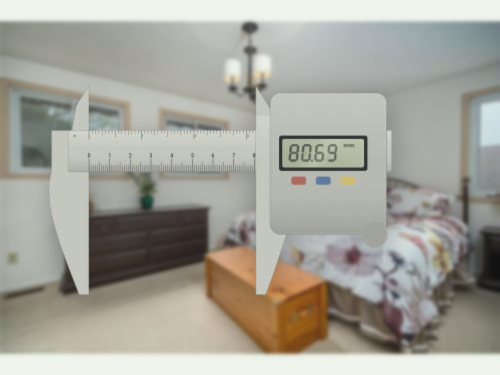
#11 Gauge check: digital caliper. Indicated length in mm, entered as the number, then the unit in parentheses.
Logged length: 80.69 (mm)
